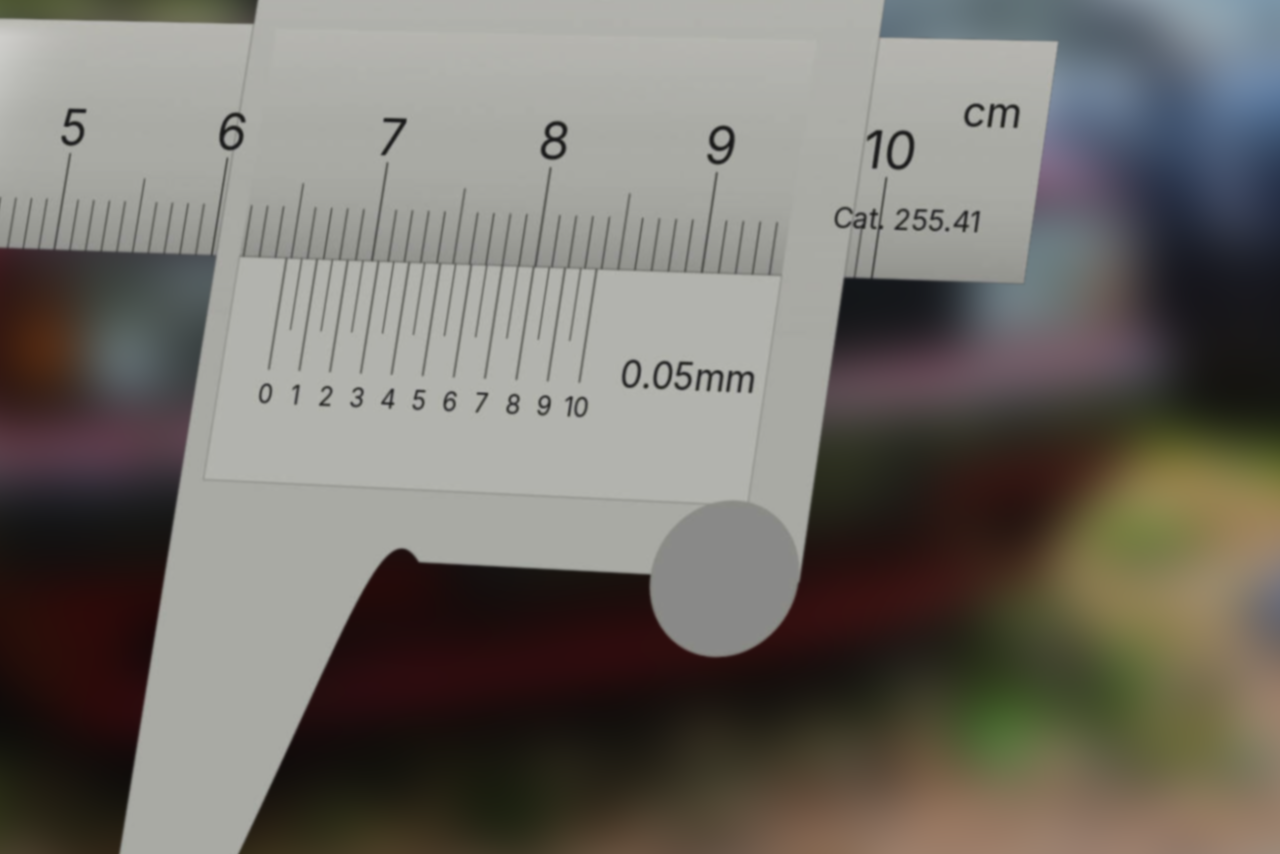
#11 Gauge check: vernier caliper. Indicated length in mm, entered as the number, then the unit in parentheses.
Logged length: 64.7 (mm)
